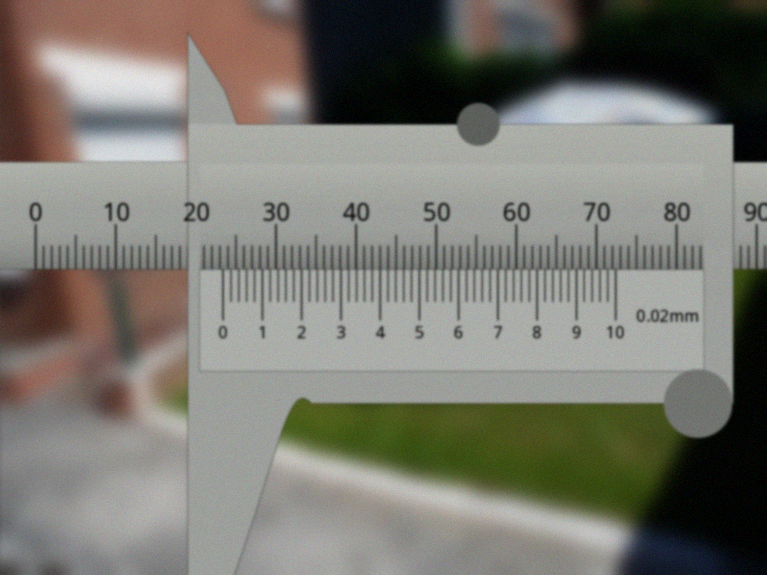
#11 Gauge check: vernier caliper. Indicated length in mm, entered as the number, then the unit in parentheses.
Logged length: 23.4 (mm)
